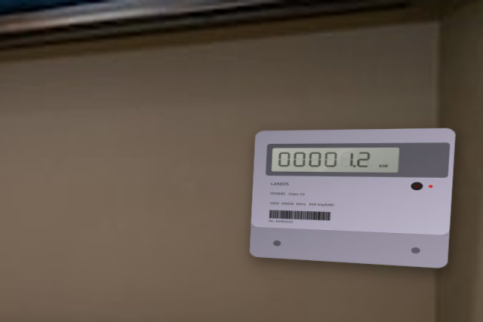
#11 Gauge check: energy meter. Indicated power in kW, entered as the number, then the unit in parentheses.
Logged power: 1.2 (kW)
